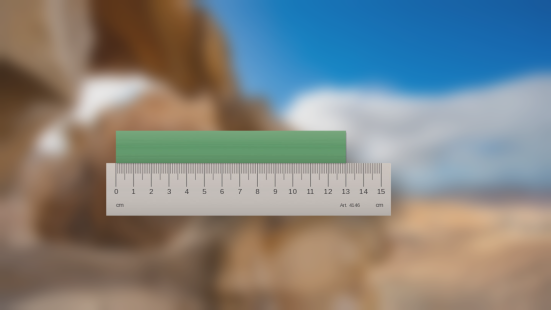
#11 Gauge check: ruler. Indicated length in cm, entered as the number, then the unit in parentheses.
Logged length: 13 (cm)
